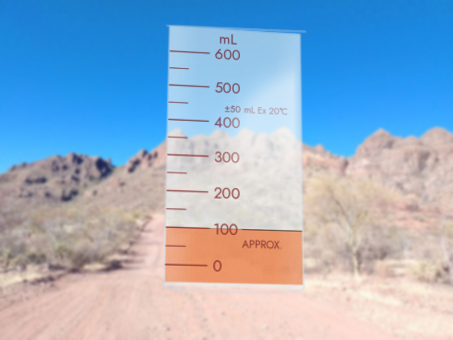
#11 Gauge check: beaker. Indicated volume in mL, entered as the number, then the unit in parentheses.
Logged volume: 100 (mL)
